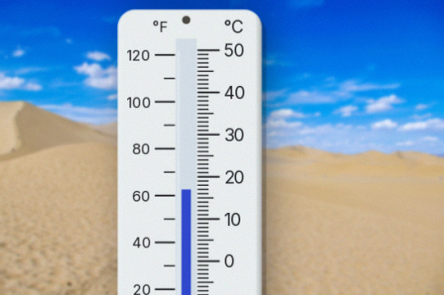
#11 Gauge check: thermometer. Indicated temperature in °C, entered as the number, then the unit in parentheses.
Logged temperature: 17 (°C)
